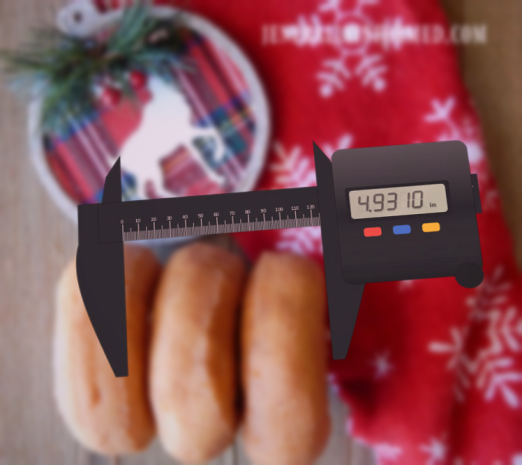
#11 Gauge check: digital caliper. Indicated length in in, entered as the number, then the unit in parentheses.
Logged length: 4.9310 (in)
